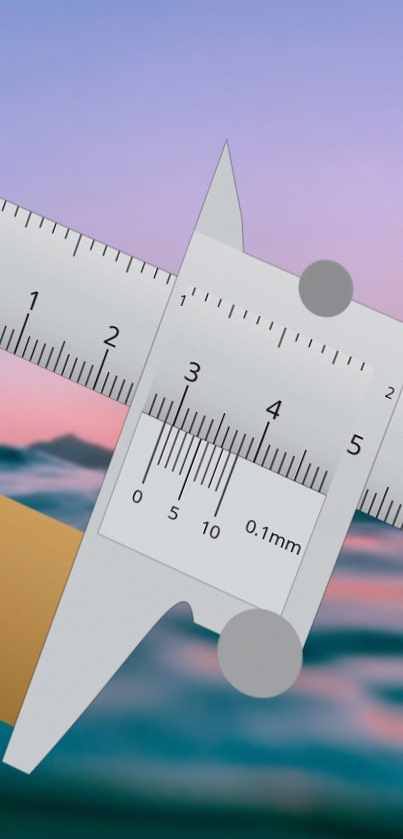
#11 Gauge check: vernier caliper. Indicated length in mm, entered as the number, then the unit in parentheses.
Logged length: 29.0 (mm)
